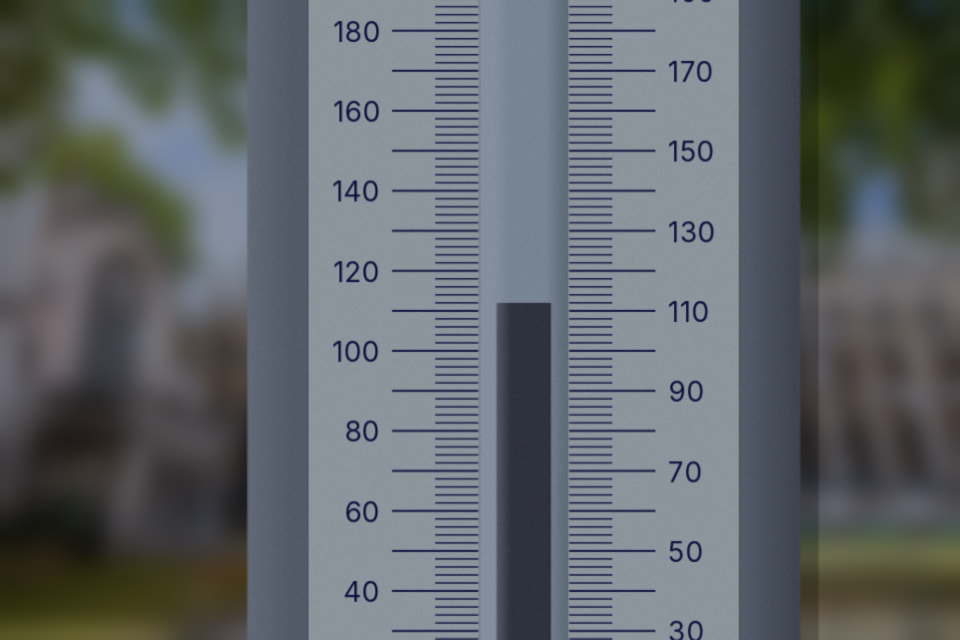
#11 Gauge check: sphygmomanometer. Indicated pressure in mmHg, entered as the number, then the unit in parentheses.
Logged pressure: 112 (mmHg)
